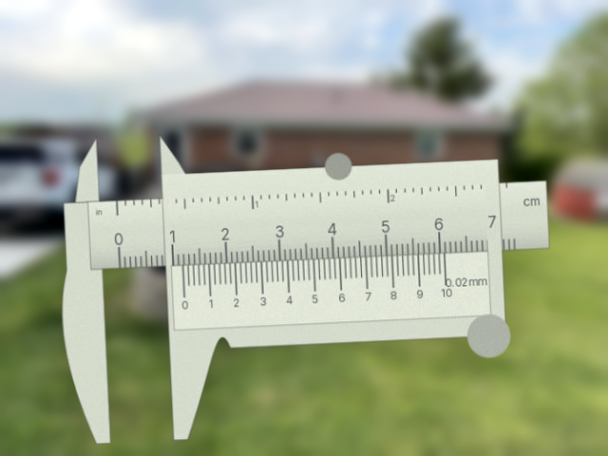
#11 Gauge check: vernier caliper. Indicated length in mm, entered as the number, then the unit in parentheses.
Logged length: 11.8 (mm)
